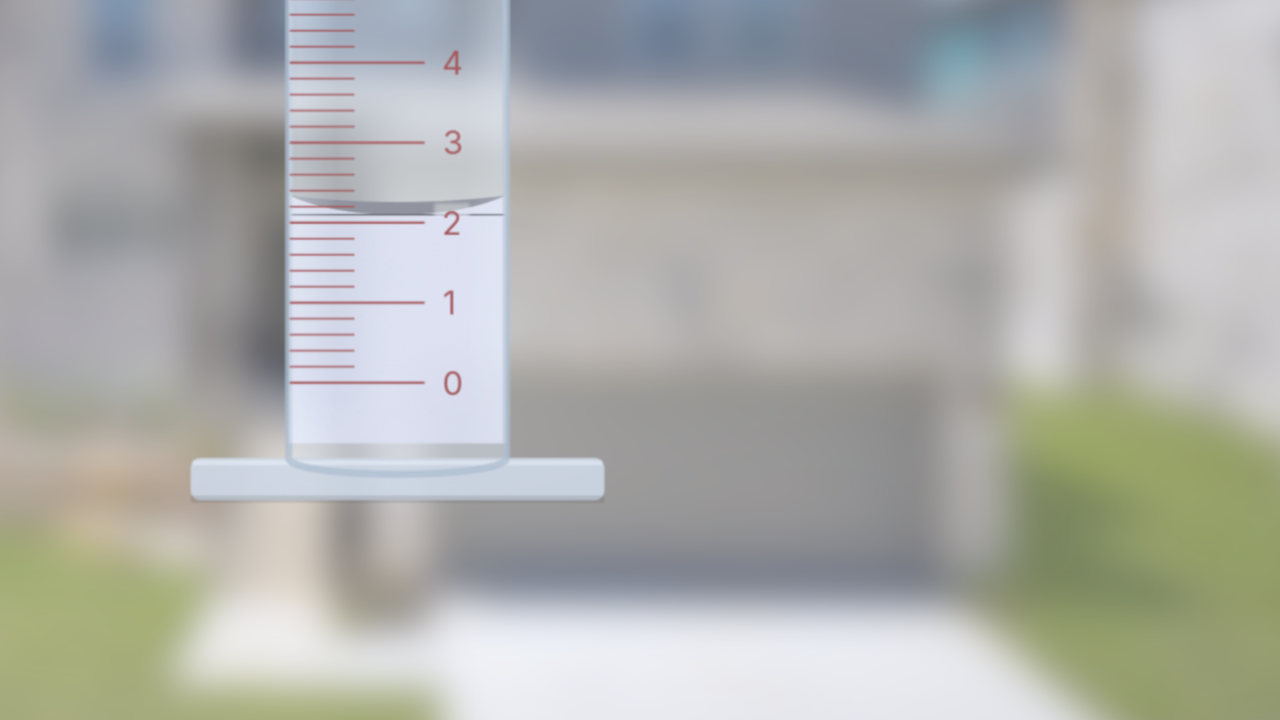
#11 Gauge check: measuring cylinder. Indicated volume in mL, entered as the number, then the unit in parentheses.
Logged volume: 2.1 (mL)
